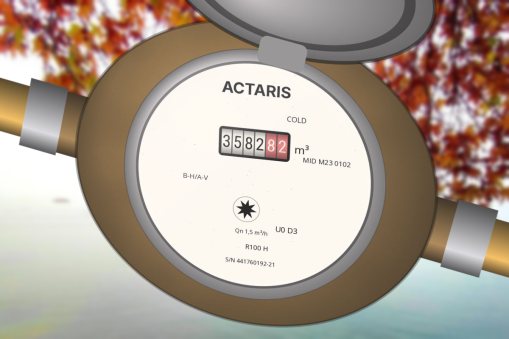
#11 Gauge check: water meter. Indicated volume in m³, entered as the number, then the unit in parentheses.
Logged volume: 3582.82 (m³)
